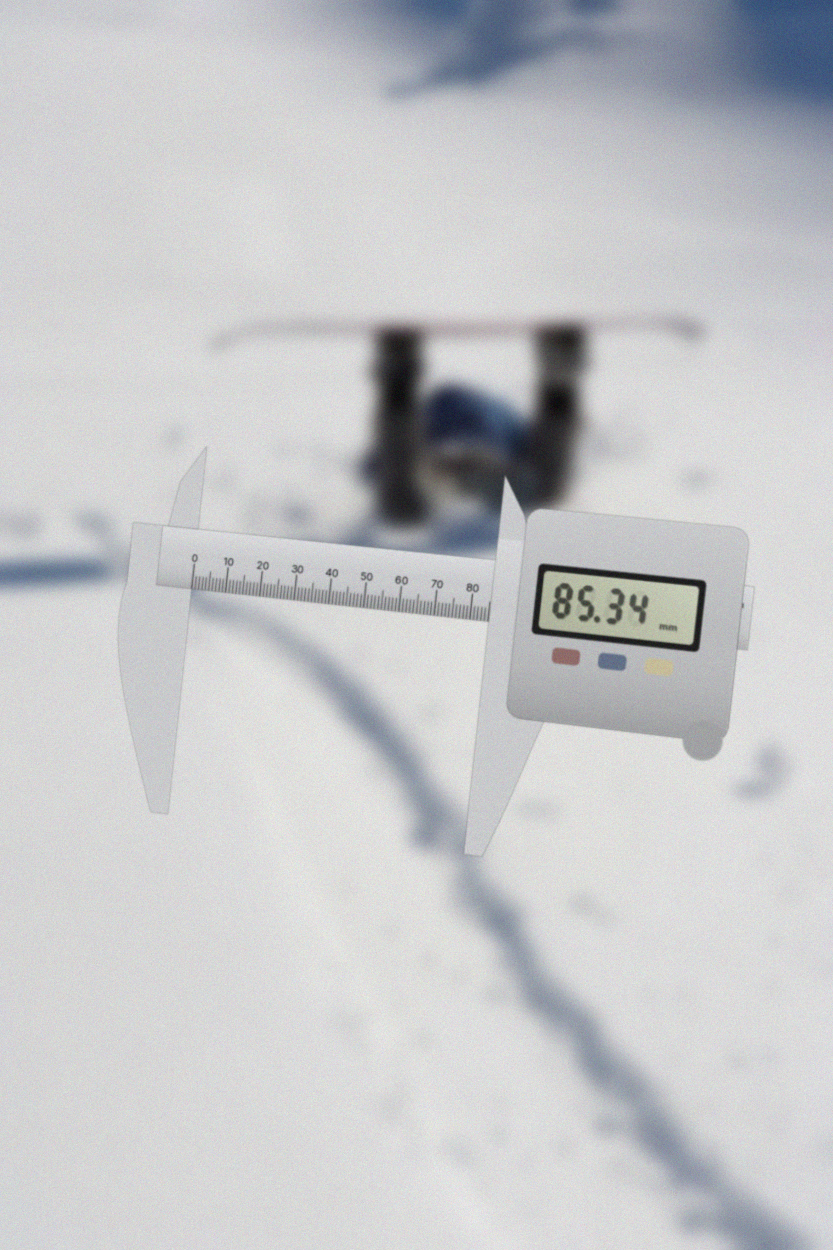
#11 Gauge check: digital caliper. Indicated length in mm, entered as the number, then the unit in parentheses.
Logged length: 85.34 (mm)
